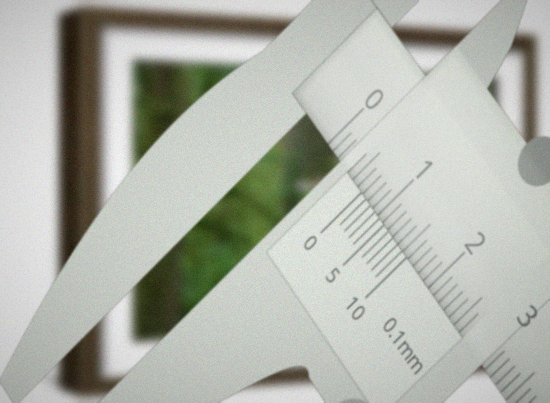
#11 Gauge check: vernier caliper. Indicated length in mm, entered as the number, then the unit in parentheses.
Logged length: 6.8 (mm)
